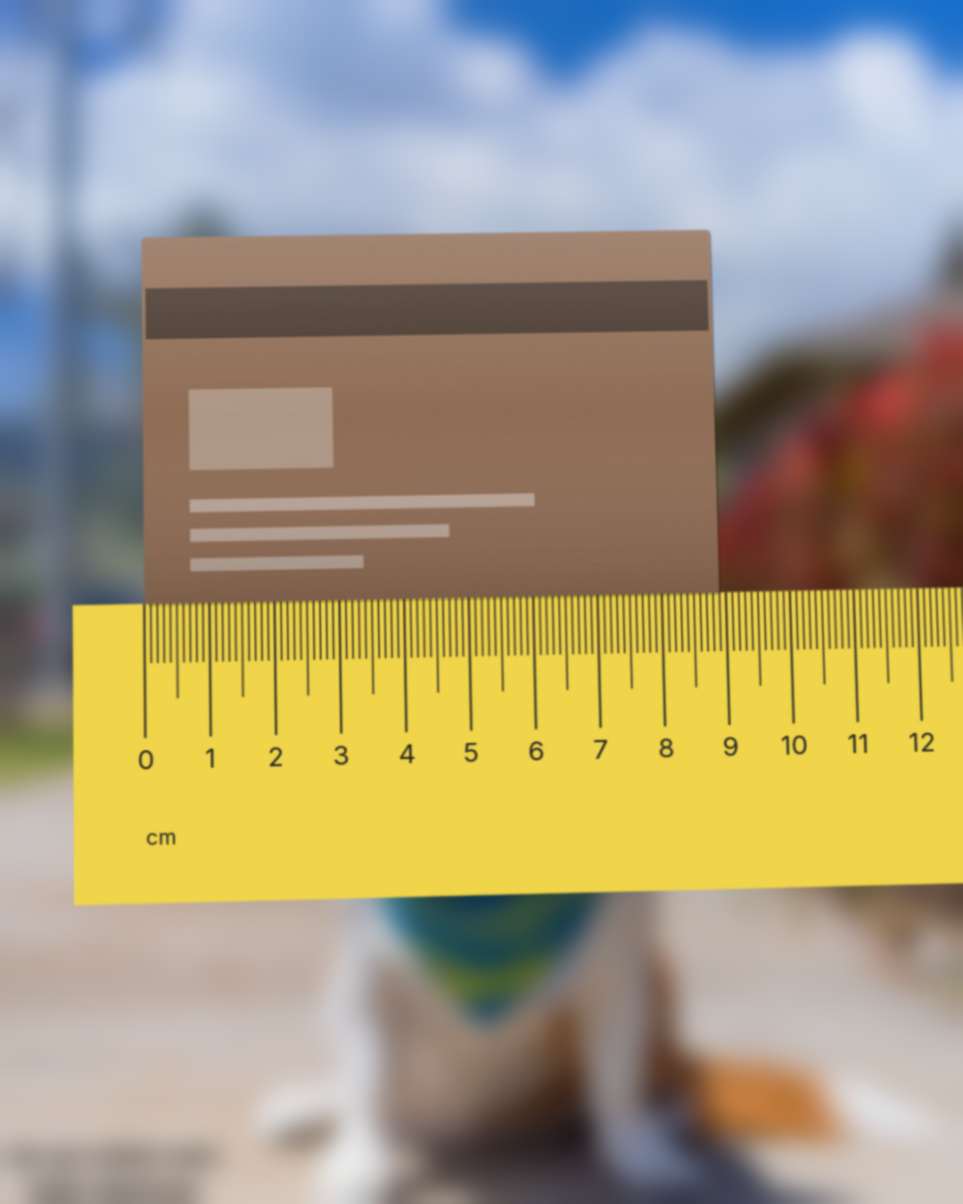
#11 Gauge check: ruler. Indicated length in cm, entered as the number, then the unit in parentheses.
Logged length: 8.9 (cm)
